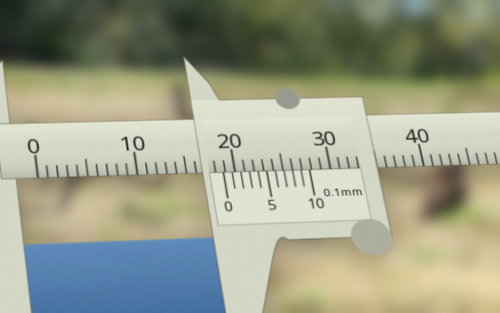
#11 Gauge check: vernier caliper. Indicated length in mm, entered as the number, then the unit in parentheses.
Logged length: 18.8 (mm)
